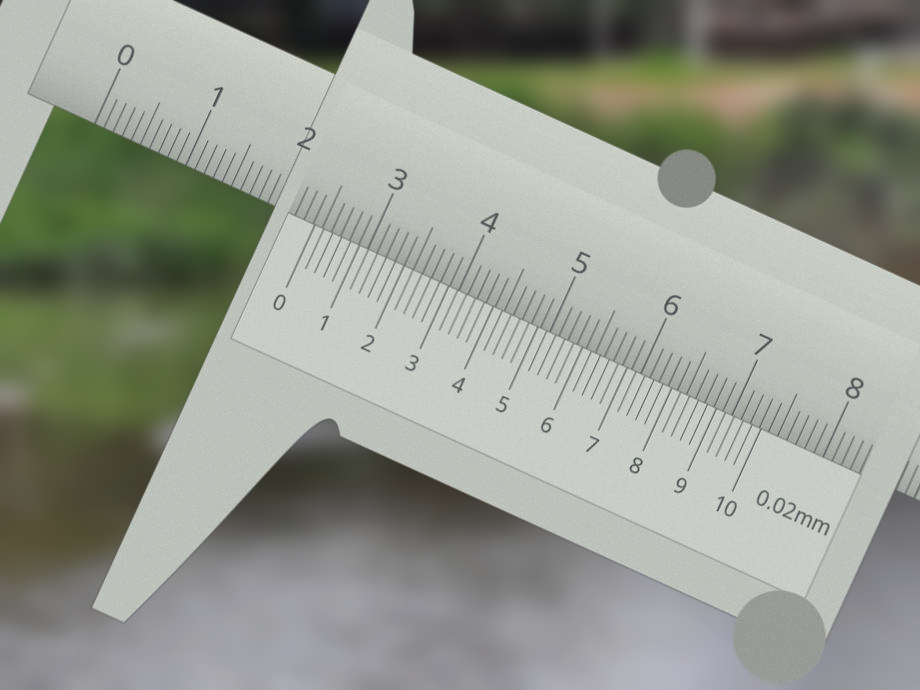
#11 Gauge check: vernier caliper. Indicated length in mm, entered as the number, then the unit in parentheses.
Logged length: 24.2 (mm)
